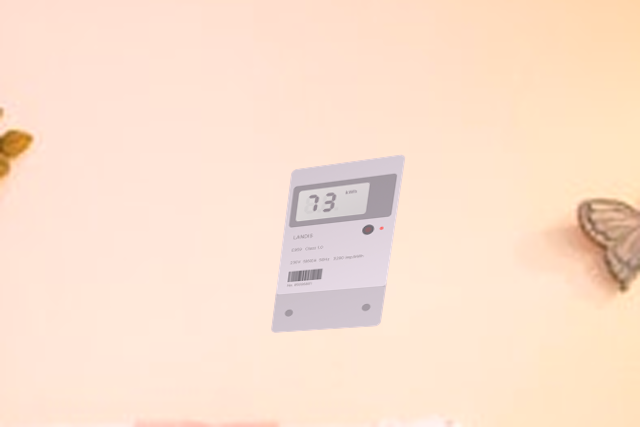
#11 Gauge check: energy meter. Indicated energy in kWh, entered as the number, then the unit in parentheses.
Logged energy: 73 (kWh)
